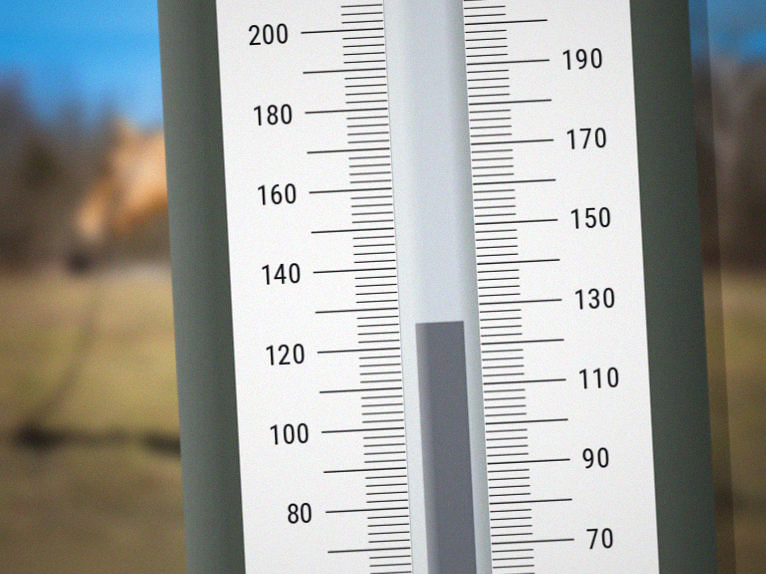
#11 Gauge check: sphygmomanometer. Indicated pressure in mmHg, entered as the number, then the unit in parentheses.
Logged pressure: 126 (mmHg)
